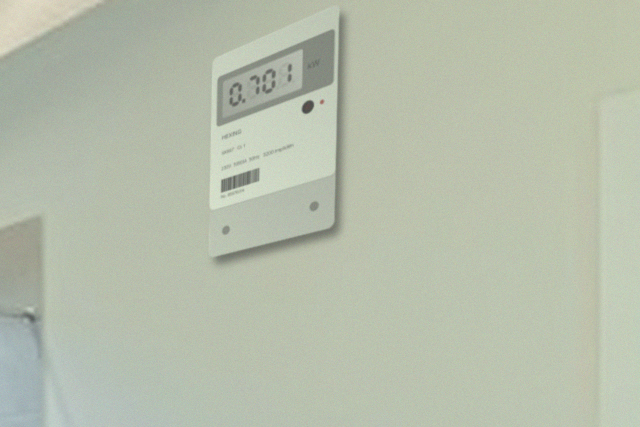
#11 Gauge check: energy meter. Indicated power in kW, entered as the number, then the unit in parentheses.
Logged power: 0.701 (kW)
